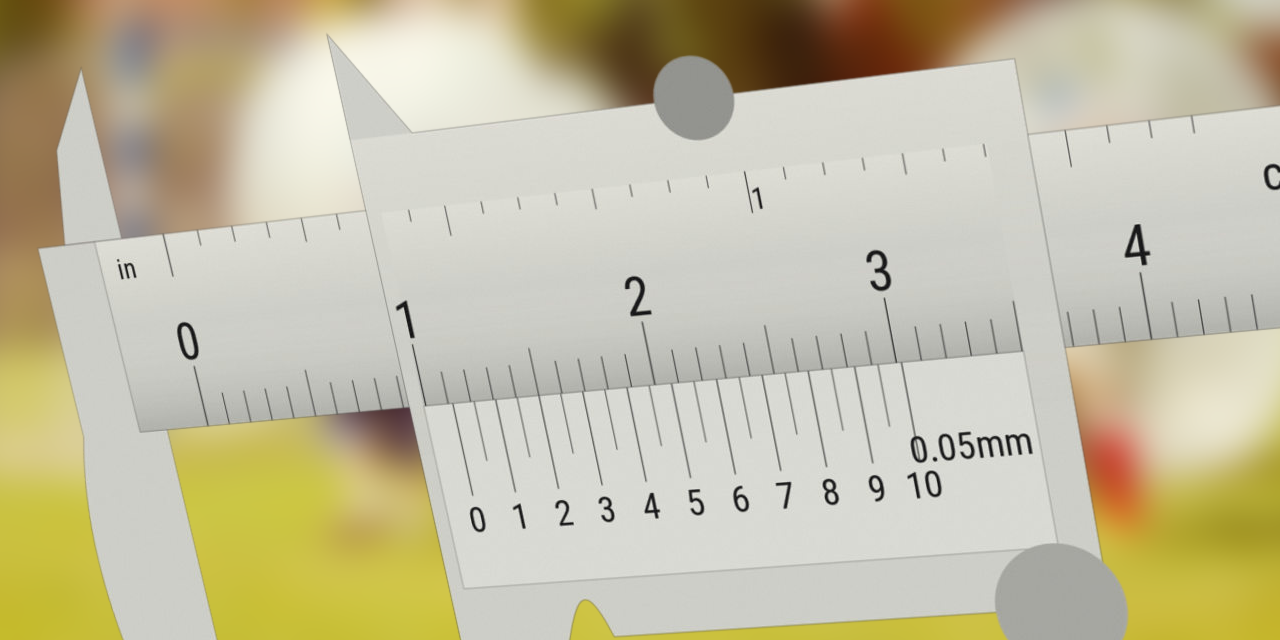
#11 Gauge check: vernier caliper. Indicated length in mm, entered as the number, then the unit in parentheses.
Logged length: 11.2 (mm)
